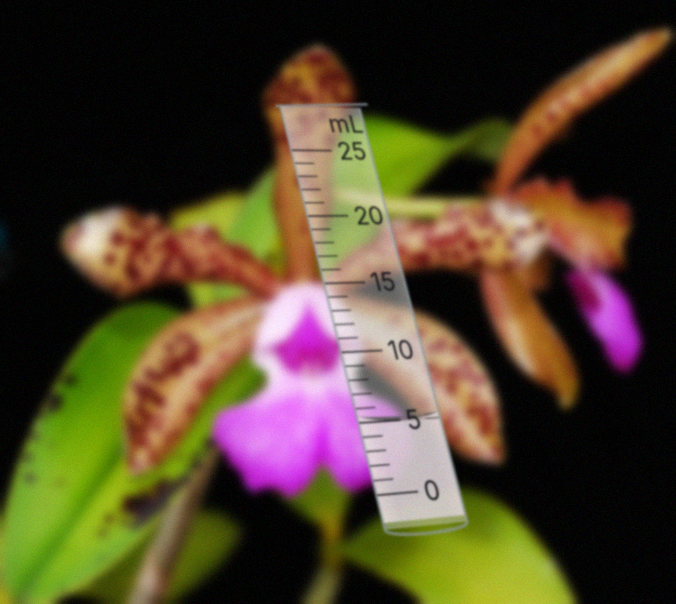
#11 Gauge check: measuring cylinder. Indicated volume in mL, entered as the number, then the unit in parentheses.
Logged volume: 5 (mL)
